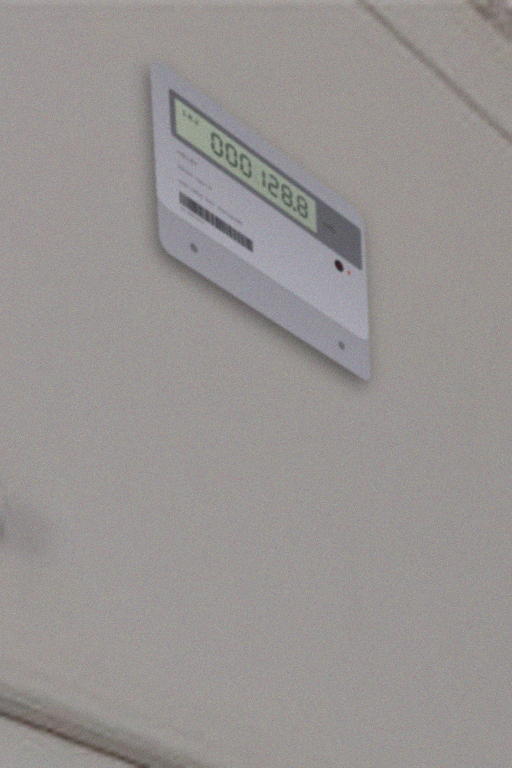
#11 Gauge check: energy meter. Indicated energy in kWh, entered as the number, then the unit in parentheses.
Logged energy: 128.8 (kWh)
